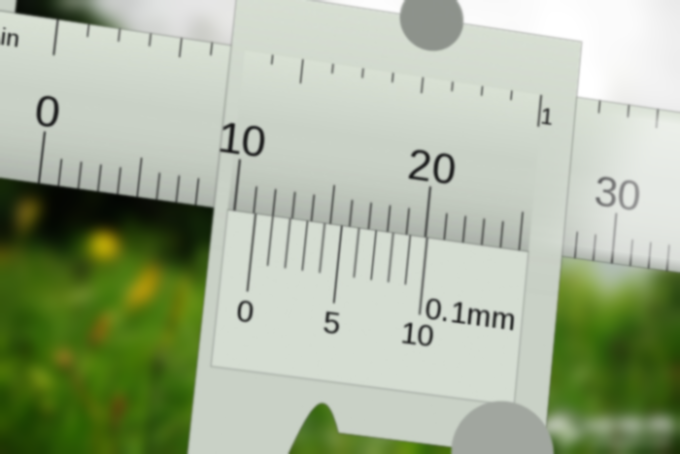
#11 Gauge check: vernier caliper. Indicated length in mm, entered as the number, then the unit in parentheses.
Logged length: 11.1 (mm)
